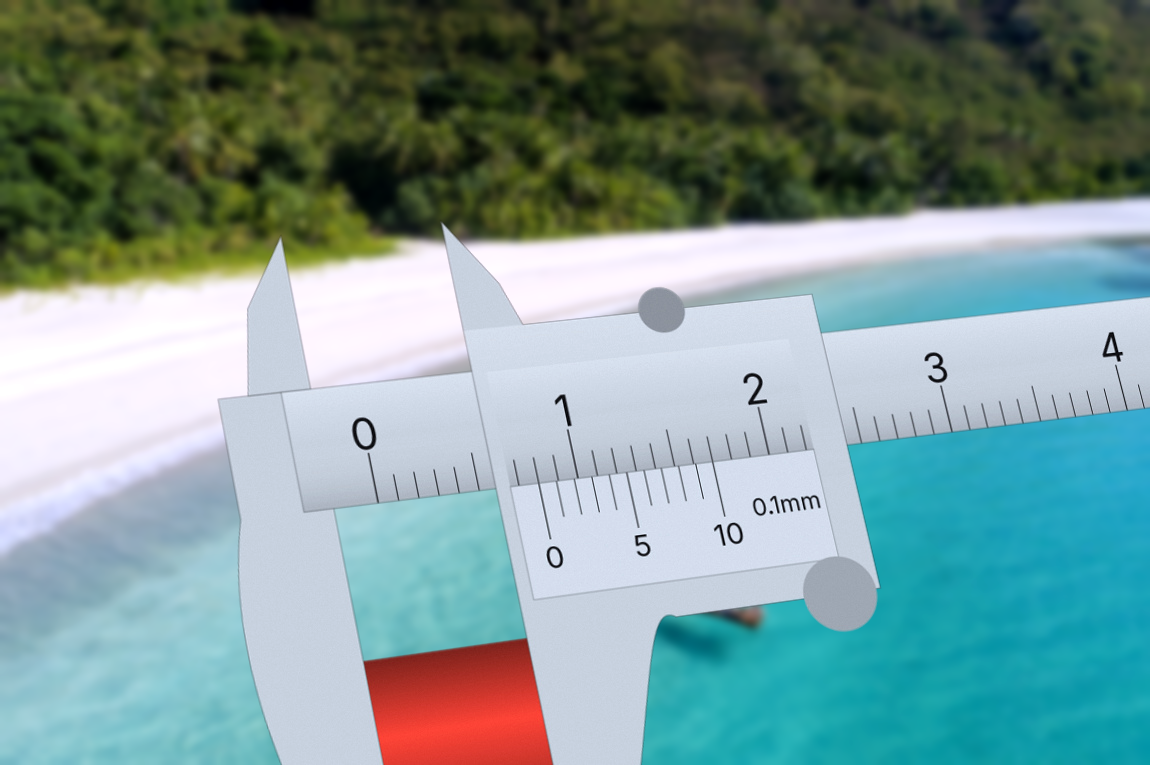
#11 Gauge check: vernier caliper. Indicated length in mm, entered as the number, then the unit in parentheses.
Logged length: 8.0 (mm)
